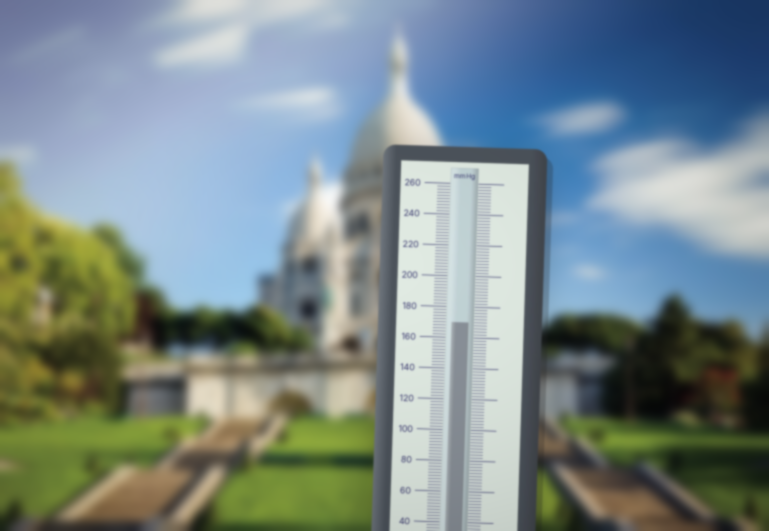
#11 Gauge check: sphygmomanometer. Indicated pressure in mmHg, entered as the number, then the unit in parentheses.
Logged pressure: 170 (mmHg)
